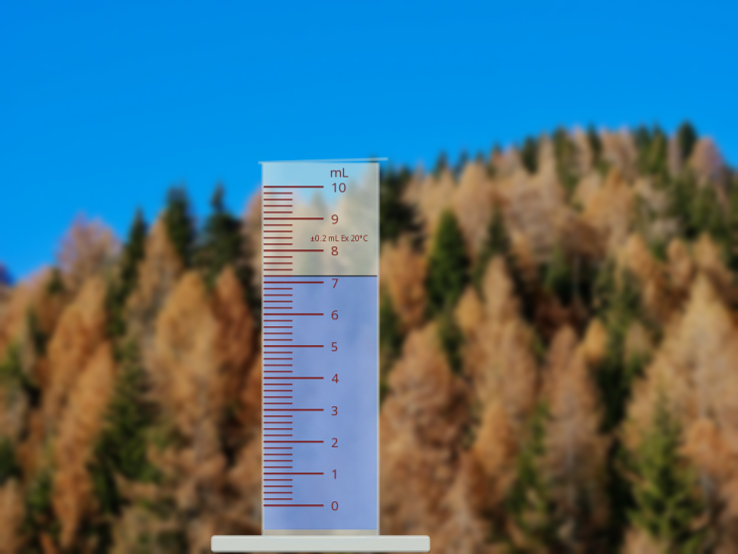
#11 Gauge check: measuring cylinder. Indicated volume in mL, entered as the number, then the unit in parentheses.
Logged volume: 7.2 (mL)
